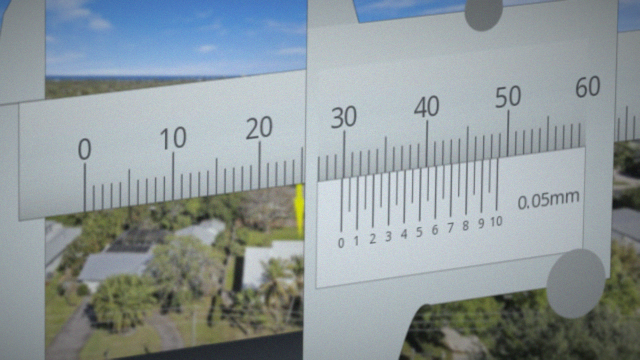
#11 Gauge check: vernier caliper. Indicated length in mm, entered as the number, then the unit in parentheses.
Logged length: 29.8 (mm)
